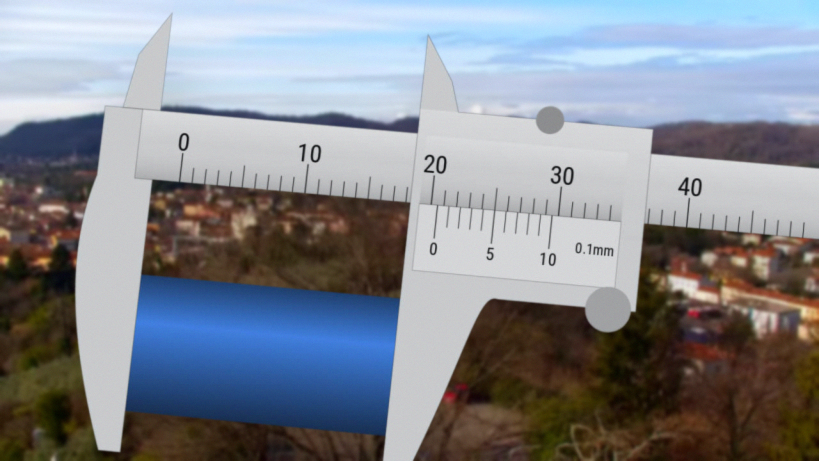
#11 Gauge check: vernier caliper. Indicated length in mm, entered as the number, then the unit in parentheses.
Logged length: 20.5 (mm)
